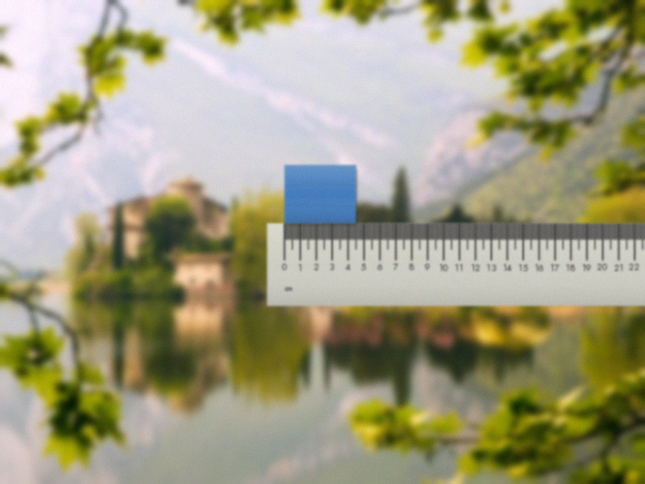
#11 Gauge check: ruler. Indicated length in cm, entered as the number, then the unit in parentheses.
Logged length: 4.5 (cm)
